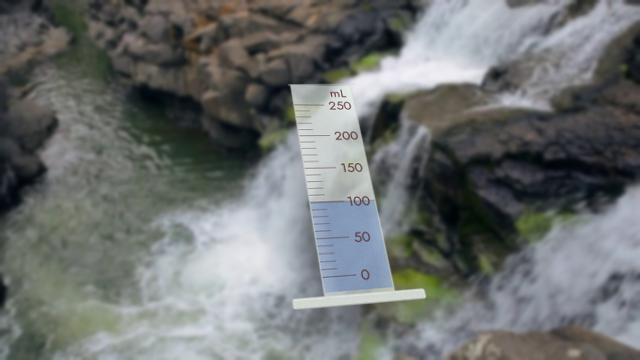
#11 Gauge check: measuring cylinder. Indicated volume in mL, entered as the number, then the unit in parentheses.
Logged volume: 100 (mL)
